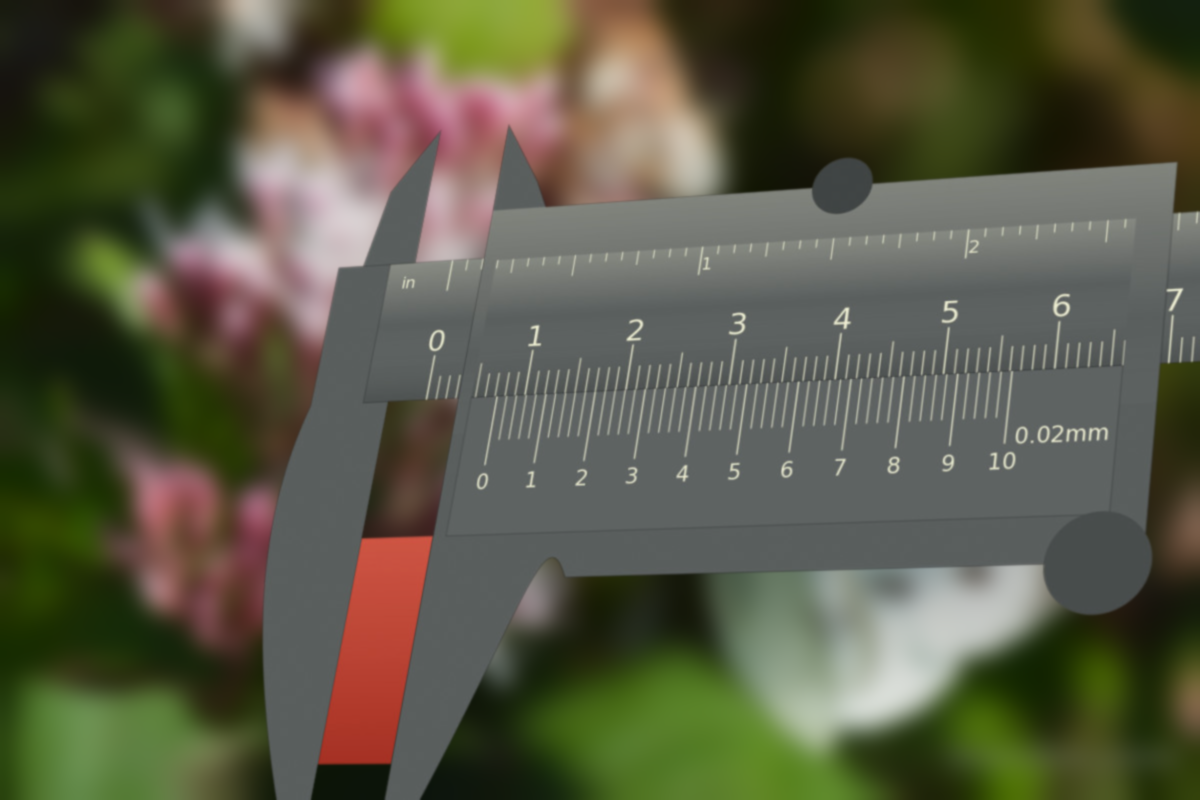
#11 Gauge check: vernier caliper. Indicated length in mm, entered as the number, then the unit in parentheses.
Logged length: 7.2 (mm)
